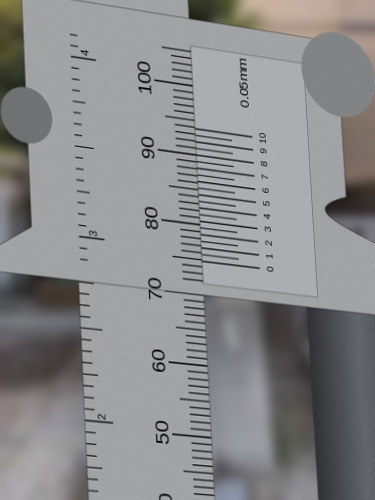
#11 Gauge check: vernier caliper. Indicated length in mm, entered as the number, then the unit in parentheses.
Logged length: 74.8 (mm)
